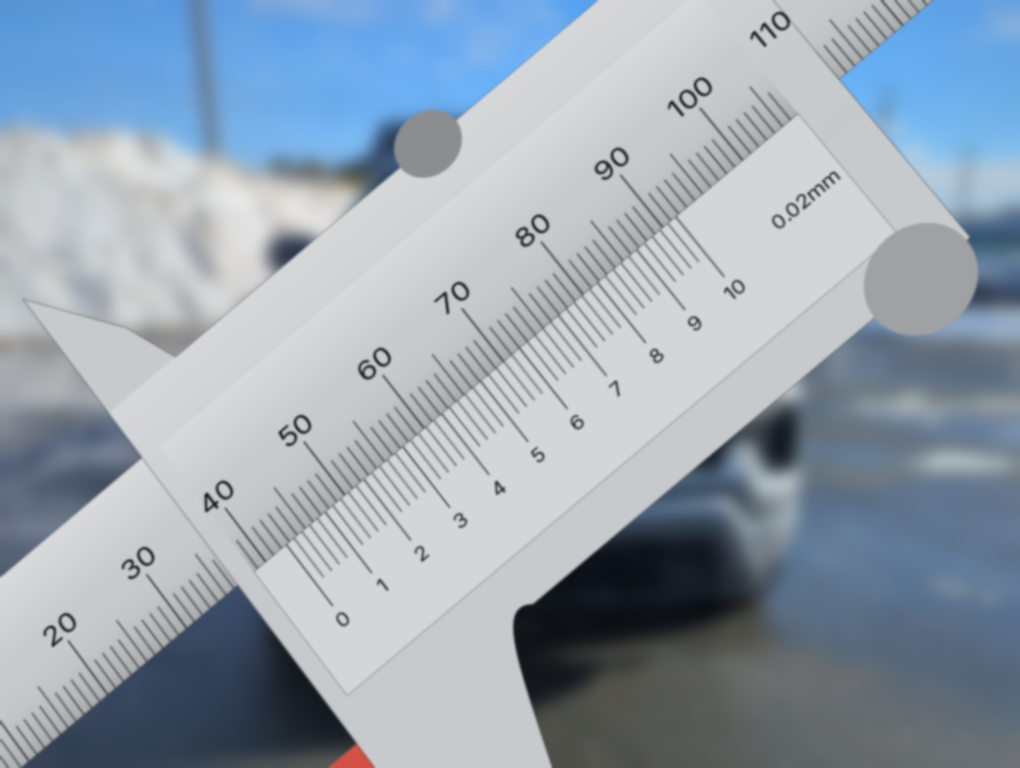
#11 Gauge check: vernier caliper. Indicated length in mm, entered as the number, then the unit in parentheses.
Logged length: 42.6 (mm)
